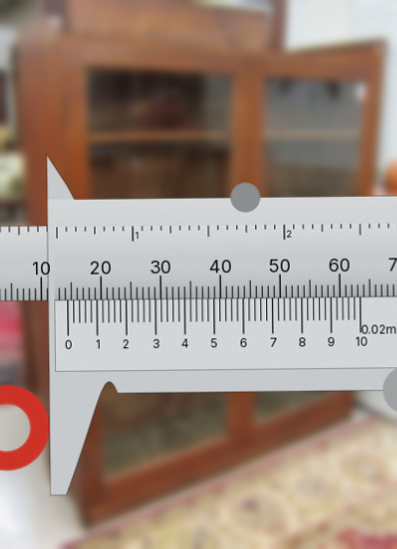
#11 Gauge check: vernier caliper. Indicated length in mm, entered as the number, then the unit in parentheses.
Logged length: 14.4 (mm)
